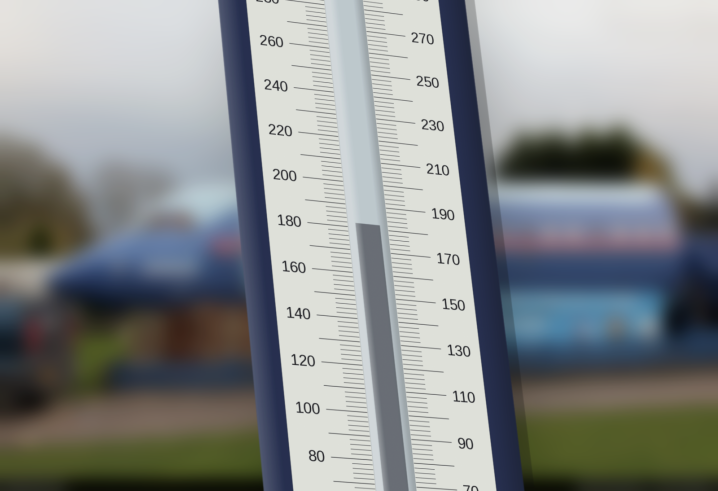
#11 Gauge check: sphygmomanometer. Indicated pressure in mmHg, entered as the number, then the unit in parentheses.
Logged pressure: 182 (mmHg)
